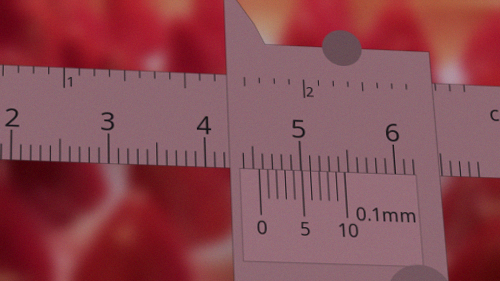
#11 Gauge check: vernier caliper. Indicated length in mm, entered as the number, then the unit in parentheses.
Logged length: 45.6 (mm)
